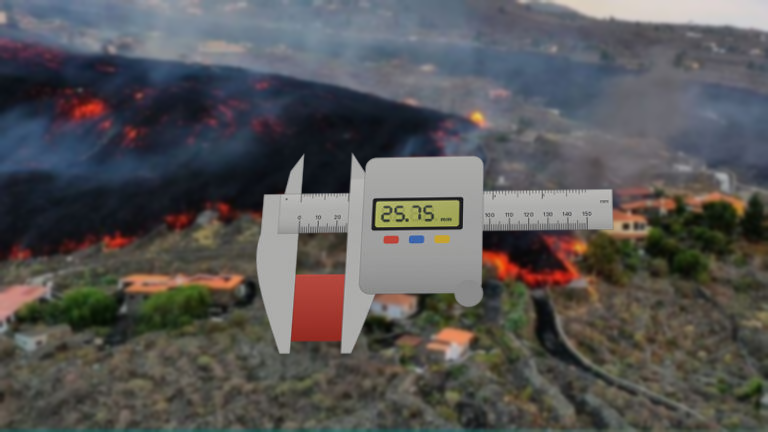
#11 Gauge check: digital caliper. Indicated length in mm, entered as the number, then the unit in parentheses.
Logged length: 25.75 (mm)
